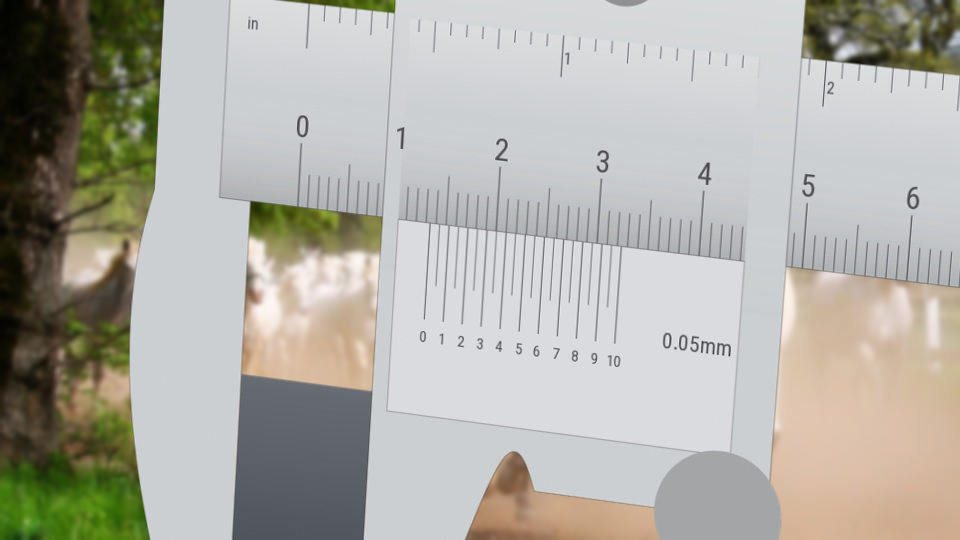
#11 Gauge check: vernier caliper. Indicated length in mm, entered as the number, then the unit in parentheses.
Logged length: 13.4 (mm)
